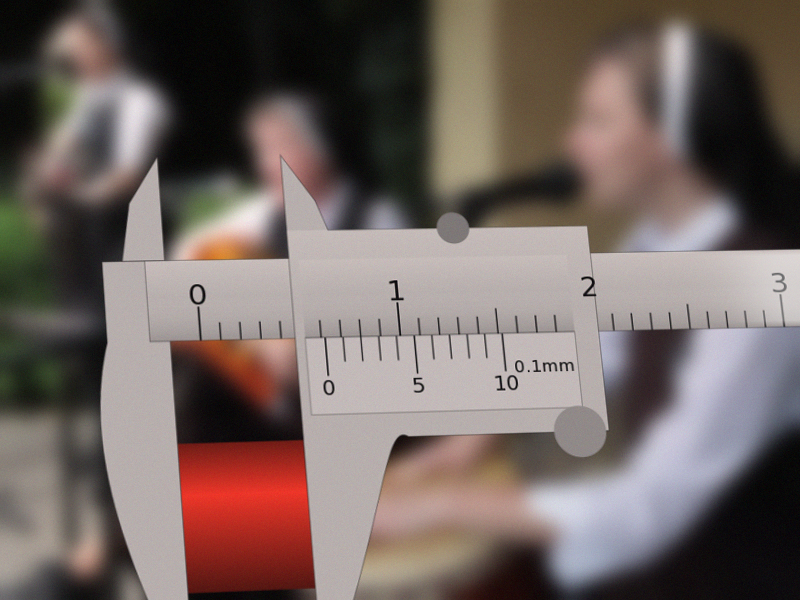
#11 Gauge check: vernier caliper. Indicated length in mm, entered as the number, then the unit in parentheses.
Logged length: 6.2 (mm)
